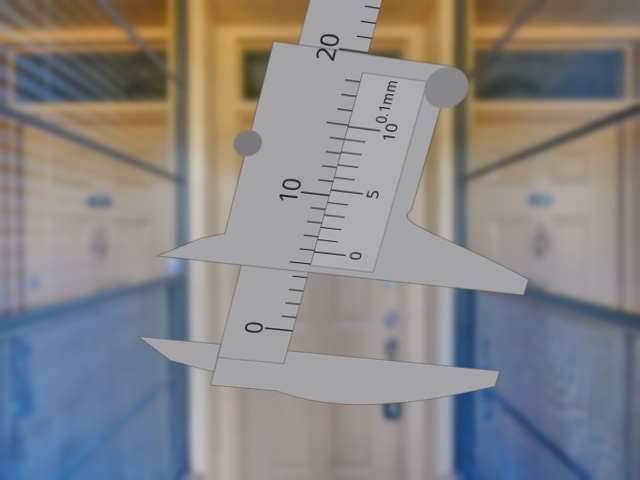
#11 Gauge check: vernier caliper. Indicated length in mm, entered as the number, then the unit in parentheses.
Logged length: 5.9 (mm)
